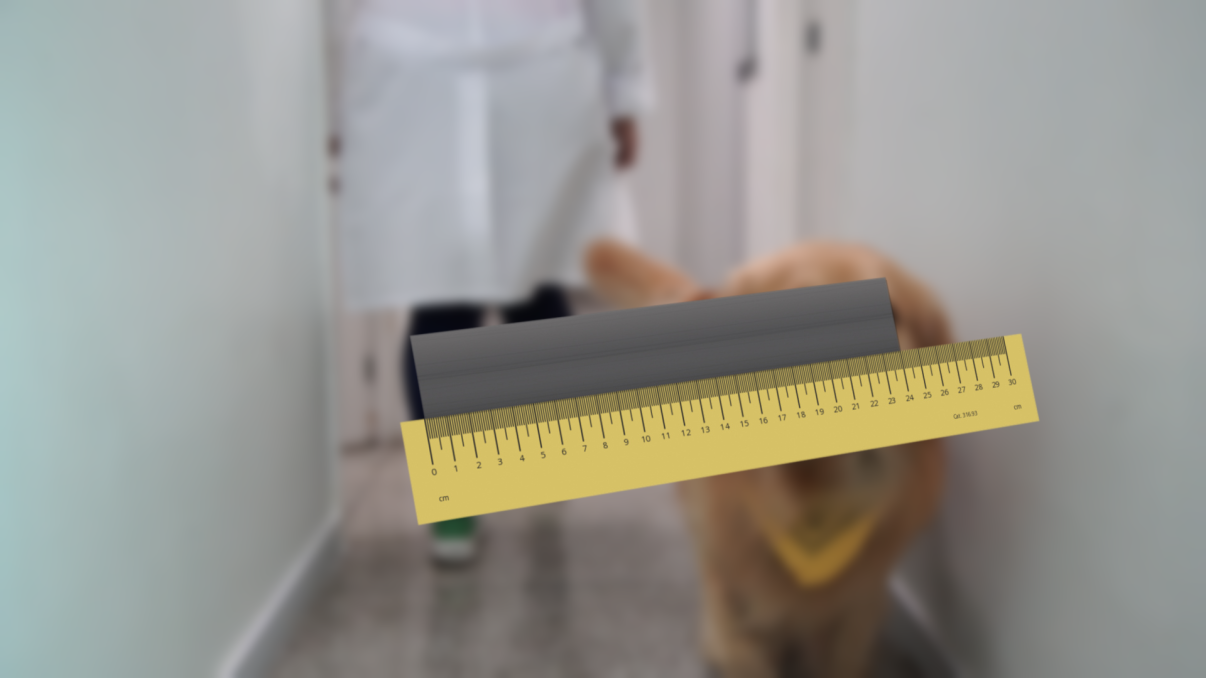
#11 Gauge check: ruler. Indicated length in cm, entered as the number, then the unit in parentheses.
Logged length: 24 (cm)
